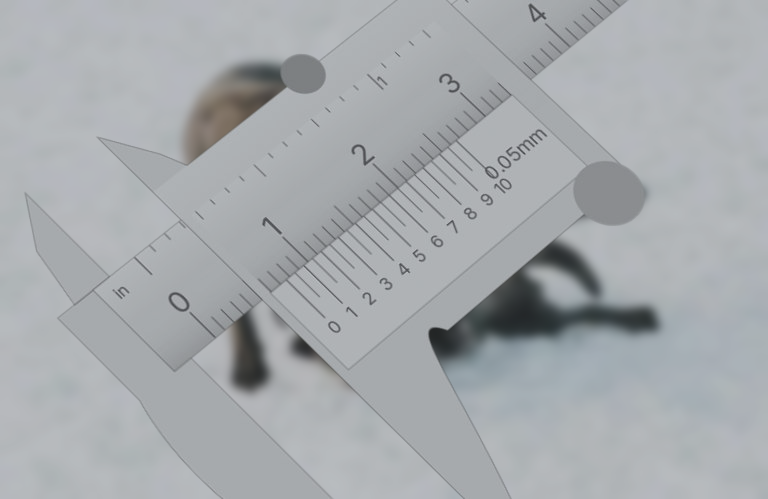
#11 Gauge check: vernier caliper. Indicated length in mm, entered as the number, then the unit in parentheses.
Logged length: 7.6 (mm)
